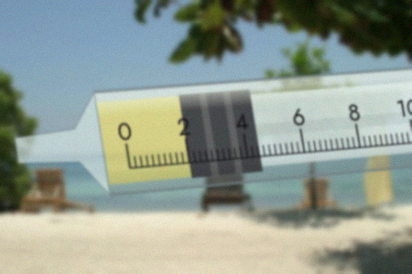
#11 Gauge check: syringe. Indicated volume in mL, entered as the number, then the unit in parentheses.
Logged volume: 2 (mL)
